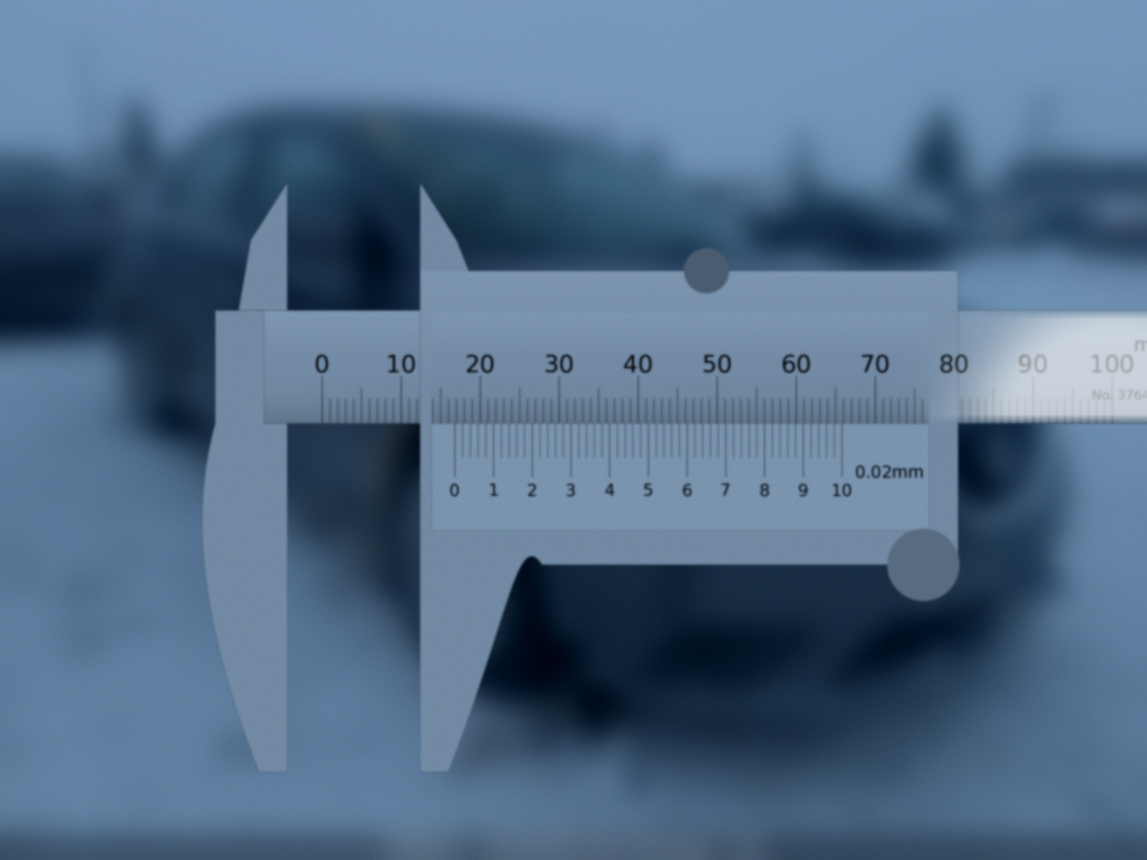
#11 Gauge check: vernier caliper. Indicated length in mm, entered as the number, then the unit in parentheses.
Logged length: 16.8 (mm)
